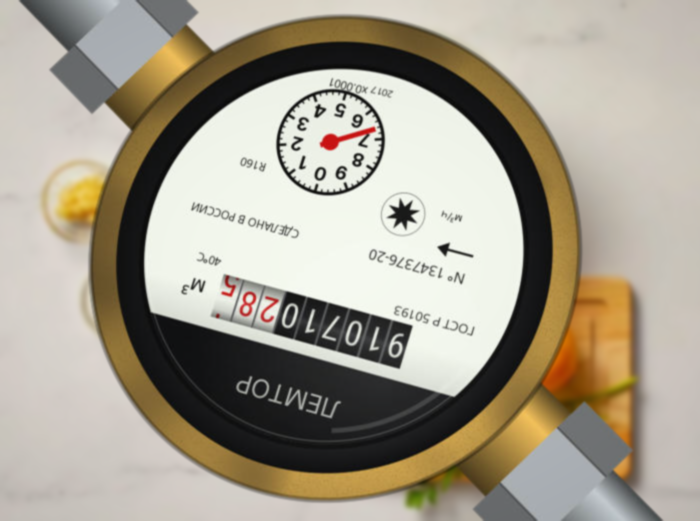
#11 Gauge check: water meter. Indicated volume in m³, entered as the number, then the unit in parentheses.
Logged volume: 910710.2846 (m³)
